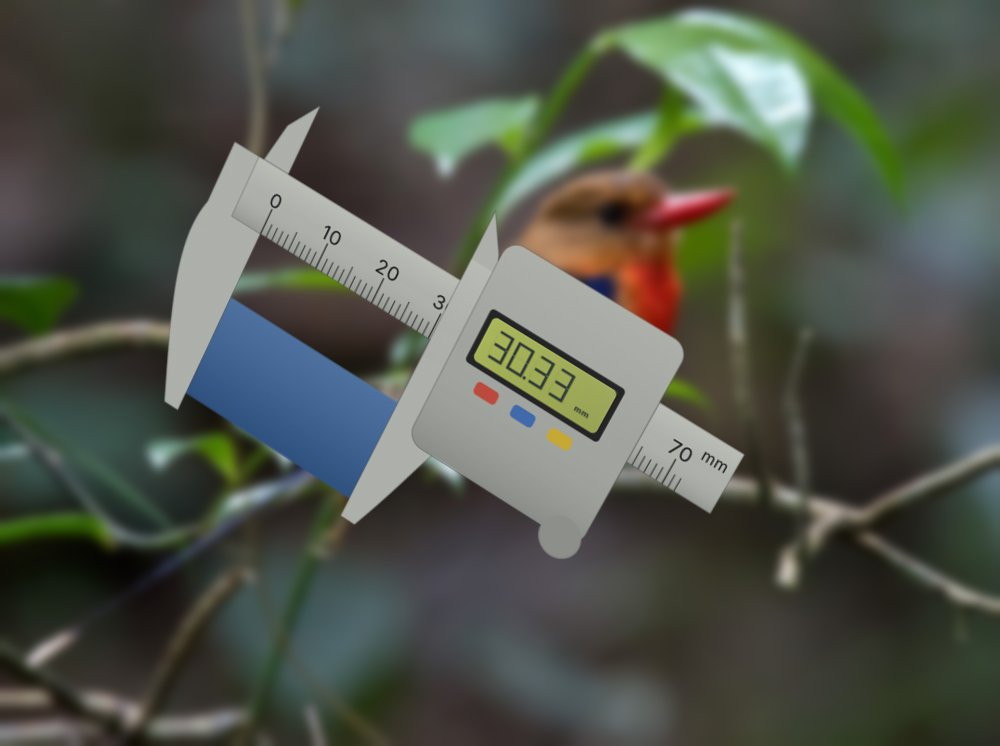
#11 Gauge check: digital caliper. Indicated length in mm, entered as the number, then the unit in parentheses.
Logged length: 30.33 (mm)
